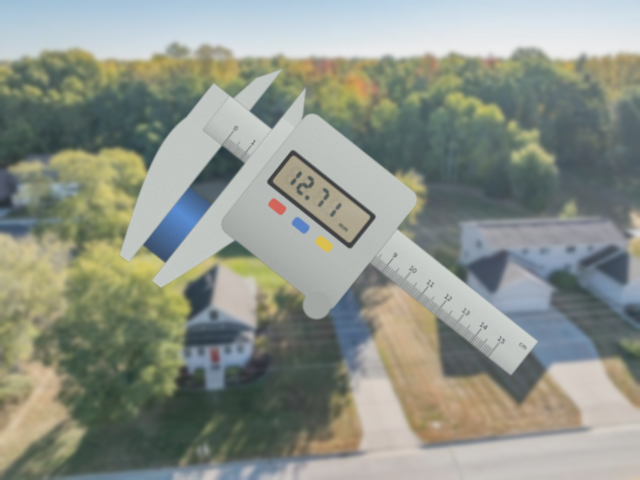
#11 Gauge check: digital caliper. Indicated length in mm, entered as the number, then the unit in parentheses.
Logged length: 12.71 (mm)
